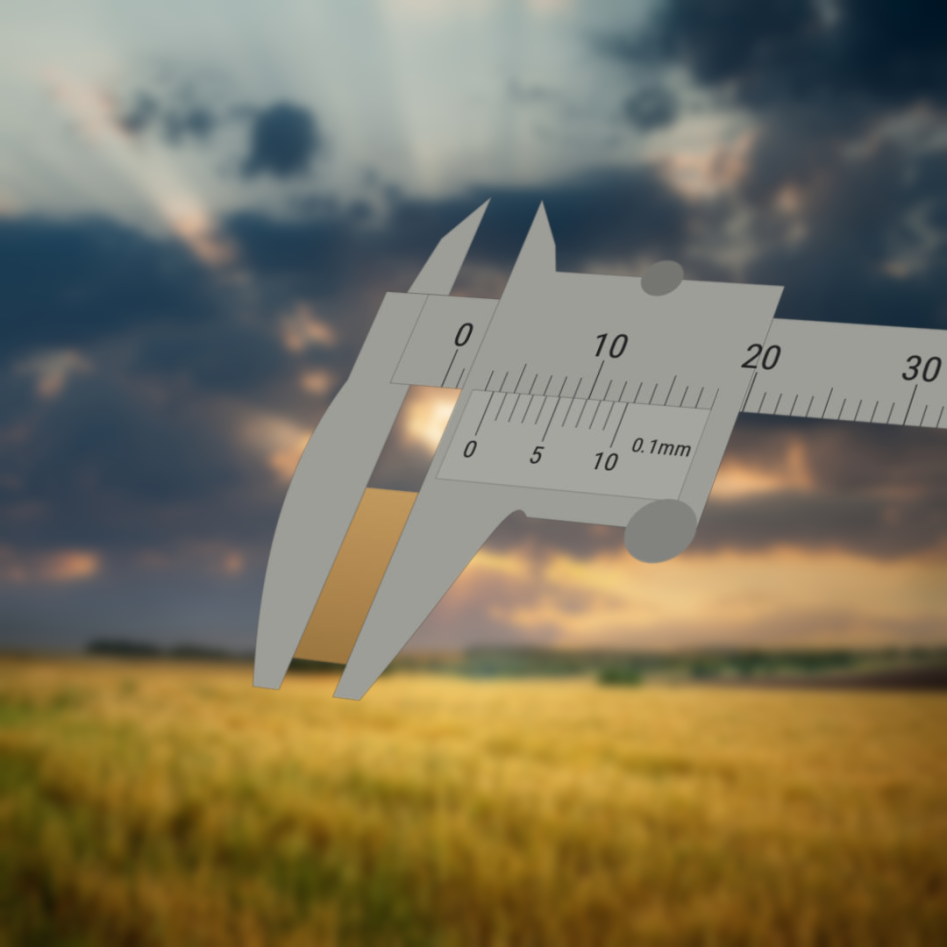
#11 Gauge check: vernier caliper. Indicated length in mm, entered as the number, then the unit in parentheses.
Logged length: 3.6 (mm)
